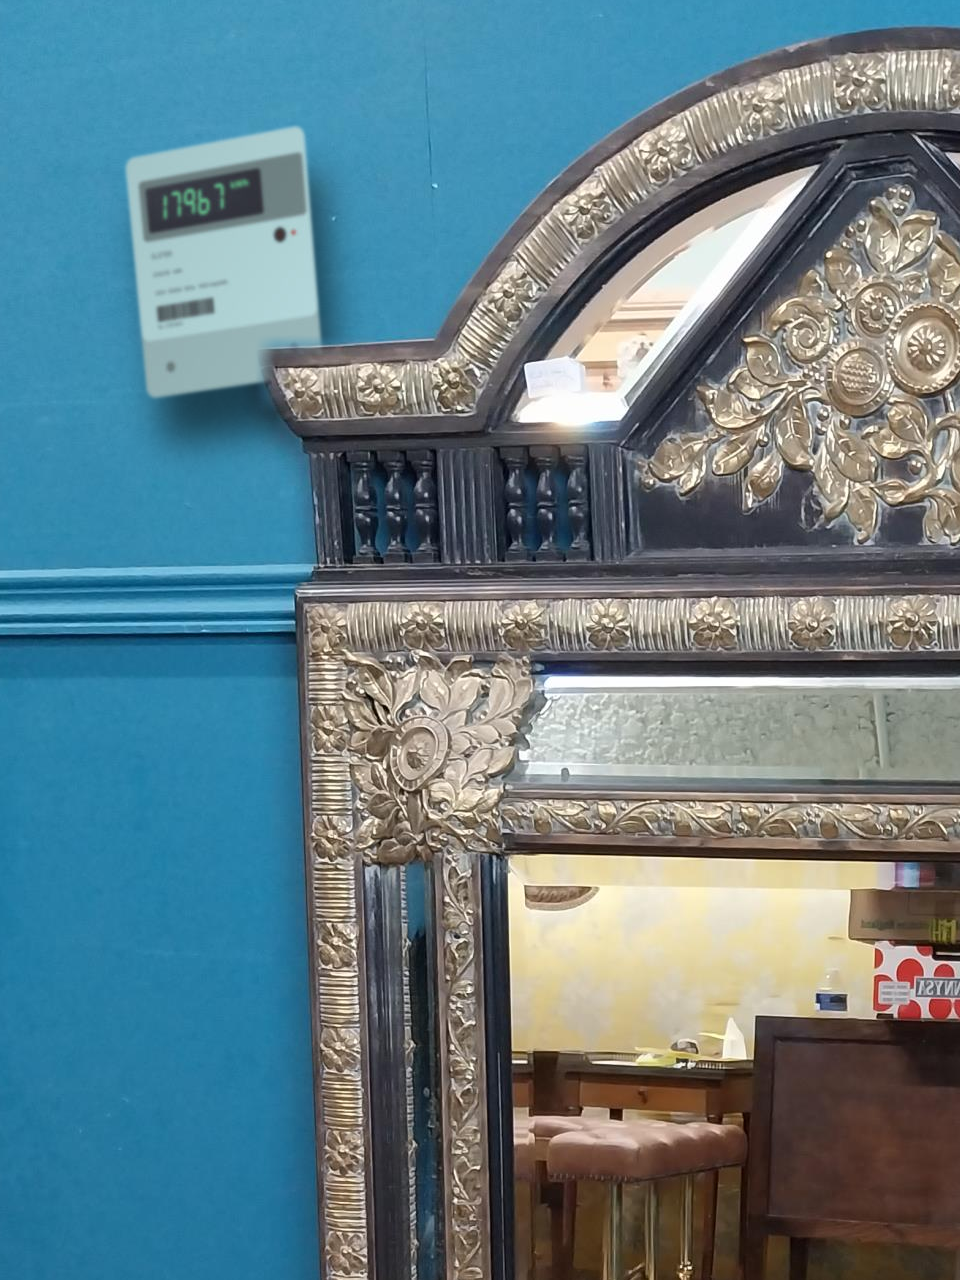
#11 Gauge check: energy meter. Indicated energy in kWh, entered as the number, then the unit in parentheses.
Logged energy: 17967 (kWh)
